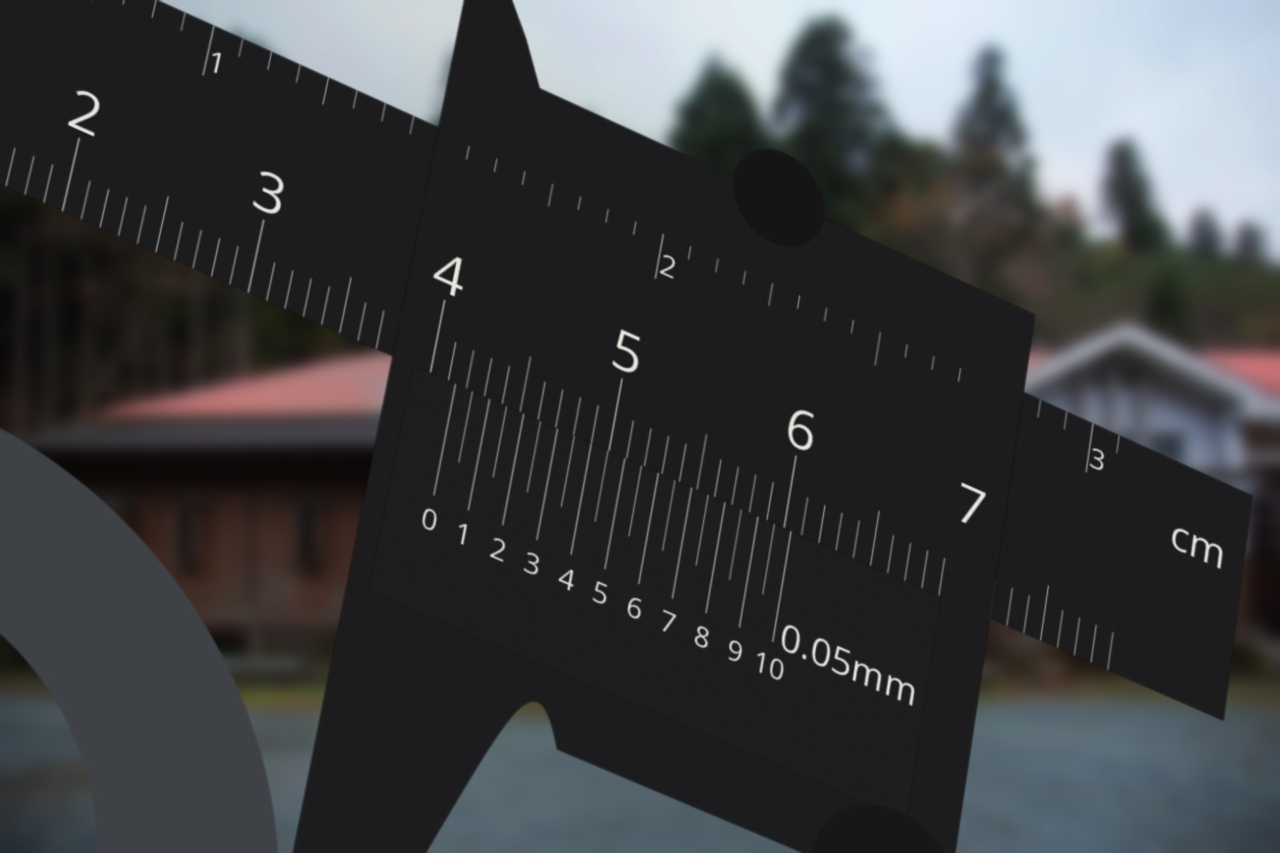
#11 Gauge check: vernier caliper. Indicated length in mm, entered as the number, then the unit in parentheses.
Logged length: 41.4 (mm)
